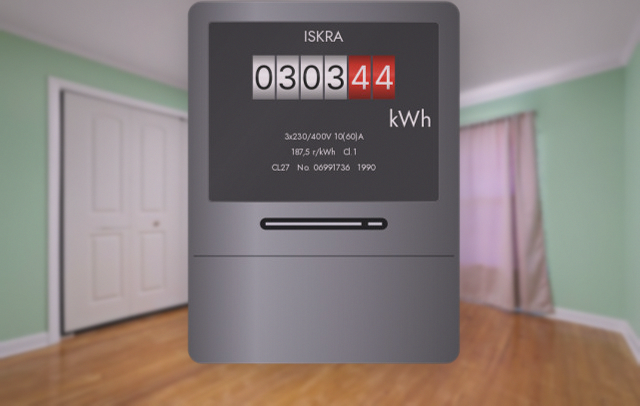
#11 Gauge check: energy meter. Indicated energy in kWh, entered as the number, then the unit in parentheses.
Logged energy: 303.44 (kWh)
